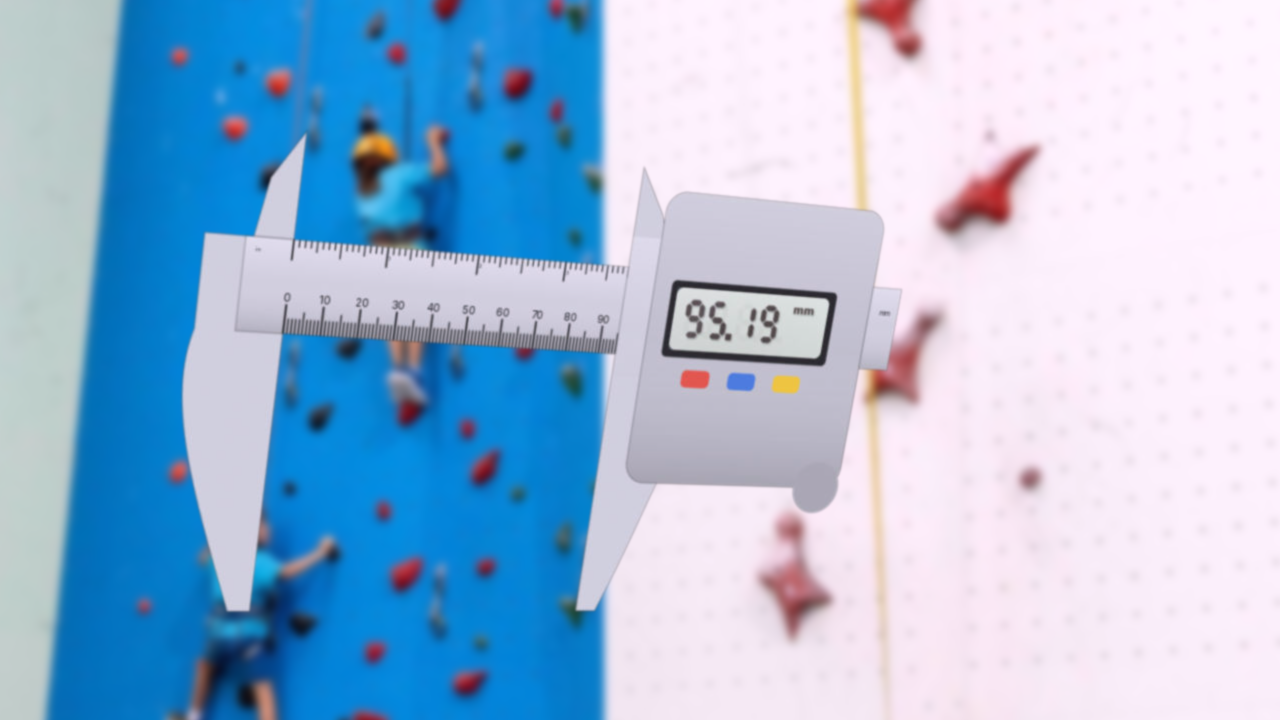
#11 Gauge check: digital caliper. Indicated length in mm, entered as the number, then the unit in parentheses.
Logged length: 95.19 (mm)
